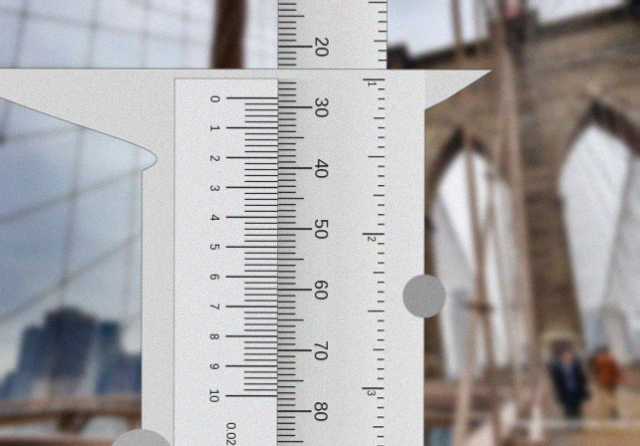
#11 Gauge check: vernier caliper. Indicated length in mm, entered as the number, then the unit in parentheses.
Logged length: 28.5 (mm)
